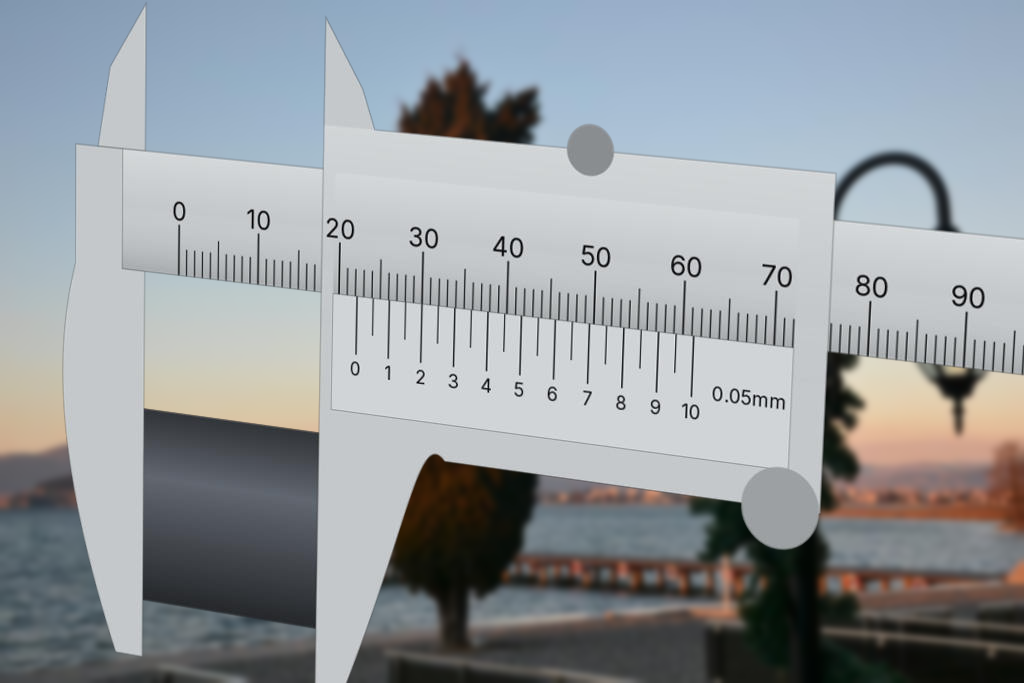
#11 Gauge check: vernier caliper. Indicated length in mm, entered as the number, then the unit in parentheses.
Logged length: 22.2 (mm)
